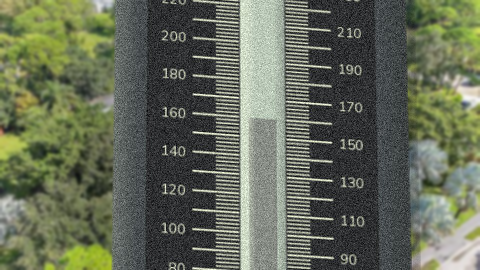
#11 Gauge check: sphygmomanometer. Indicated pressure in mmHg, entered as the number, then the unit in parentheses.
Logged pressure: 160 (mmHg)
